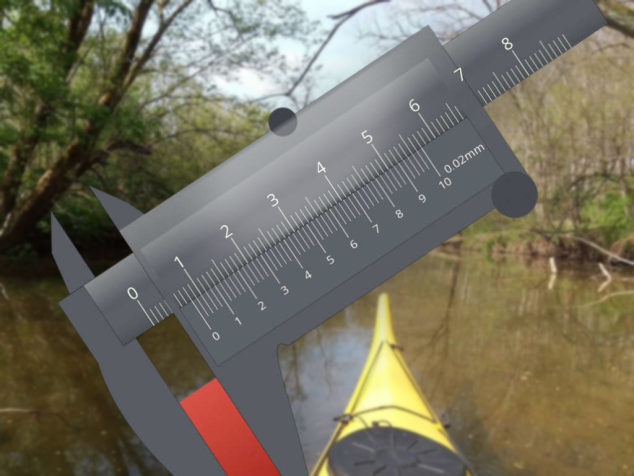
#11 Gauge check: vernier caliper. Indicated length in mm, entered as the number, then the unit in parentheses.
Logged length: 8.0 (mm)
